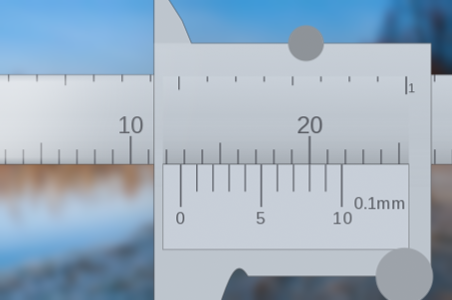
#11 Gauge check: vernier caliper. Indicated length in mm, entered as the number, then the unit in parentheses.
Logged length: 12.8 (mm)
